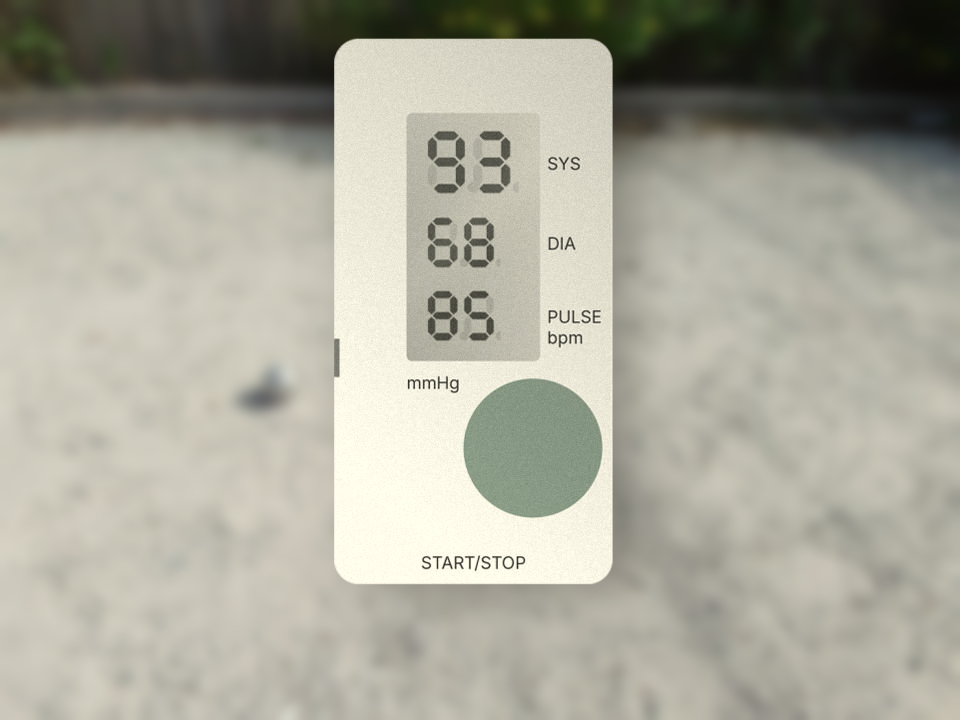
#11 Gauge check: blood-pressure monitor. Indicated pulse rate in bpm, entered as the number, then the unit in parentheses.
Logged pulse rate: 85 (bpm)
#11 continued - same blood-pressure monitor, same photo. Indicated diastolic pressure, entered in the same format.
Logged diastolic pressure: 68 (mmHg)
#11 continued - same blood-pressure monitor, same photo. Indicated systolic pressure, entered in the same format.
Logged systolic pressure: 93 (mmHg)
